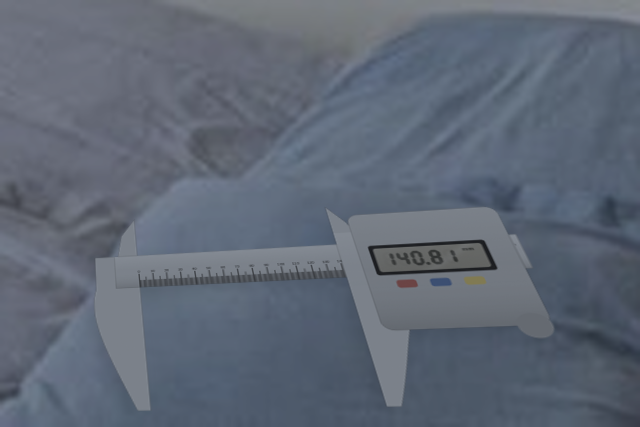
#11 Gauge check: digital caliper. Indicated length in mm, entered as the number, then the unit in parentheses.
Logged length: 140.81 (mm)
